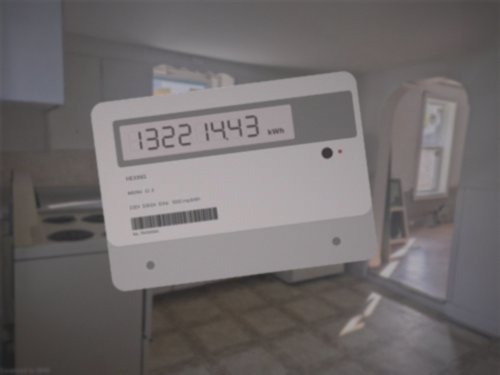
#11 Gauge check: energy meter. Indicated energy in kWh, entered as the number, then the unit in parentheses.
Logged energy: 132214.43 (kWh)
